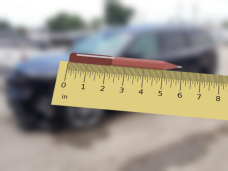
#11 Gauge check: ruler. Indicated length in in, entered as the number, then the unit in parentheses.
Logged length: 6 (in)
